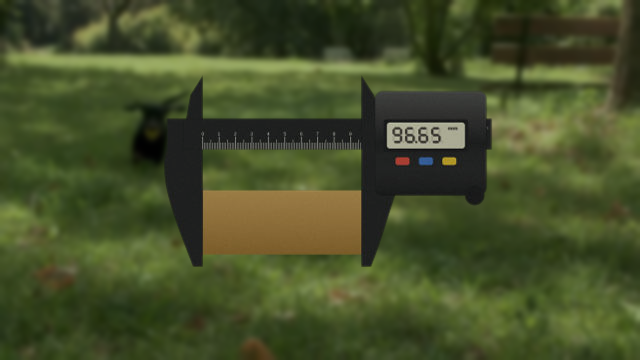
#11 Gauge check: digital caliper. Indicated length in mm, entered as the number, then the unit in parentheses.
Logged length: 96.65 (mm)
